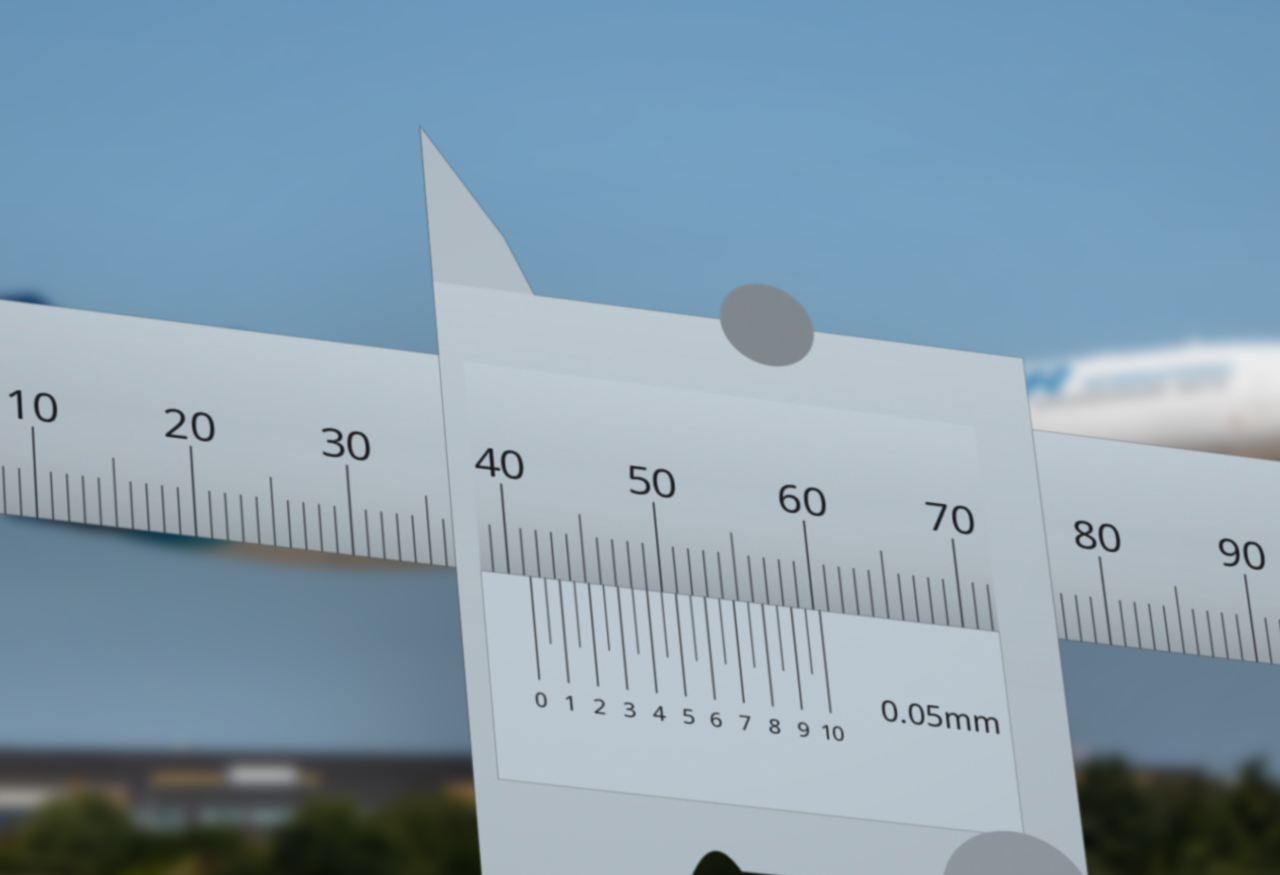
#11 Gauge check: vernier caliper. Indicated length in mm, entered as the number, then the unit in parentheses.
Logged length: 41.4 (mm)
